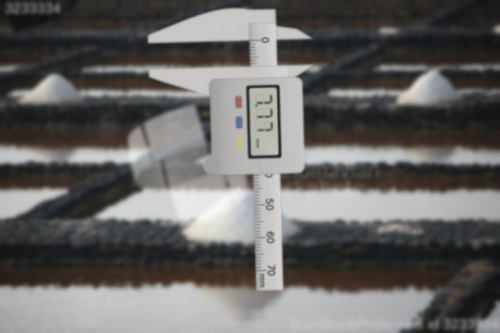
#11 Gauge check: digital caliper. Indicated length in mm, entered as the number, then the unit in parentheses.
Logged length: 7.77 (mm)
